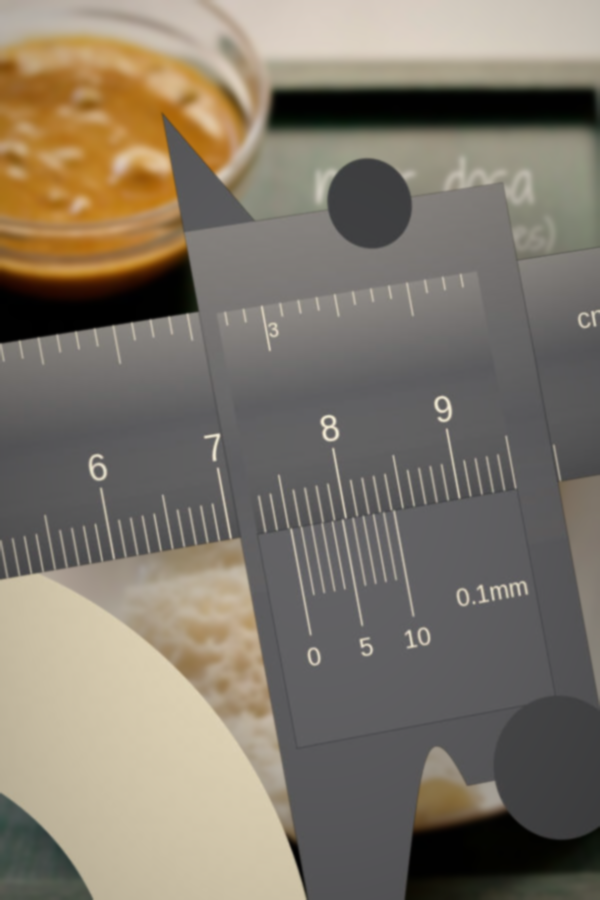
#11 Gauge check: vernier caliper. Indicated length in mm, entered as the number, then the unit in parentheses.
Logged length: 75.2 (mm)
